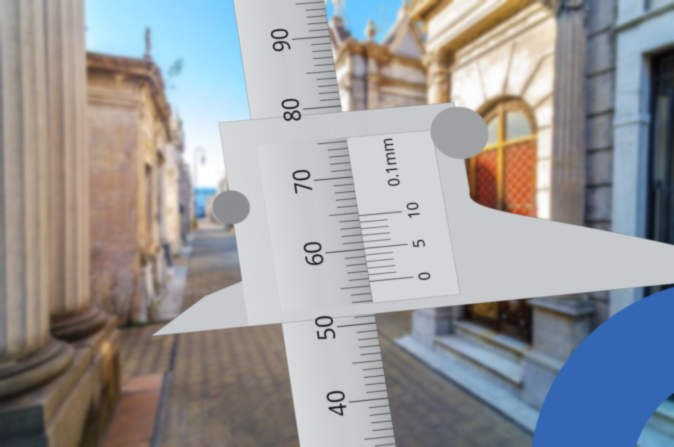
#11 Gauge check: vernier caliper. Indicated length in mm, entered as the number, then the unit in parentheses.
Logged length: 55.6 (mm)
